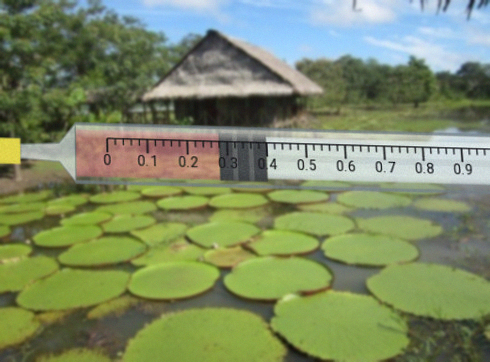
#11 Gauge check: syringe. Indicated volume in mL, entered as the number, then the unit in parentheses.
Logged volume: 0.28 (mL)
